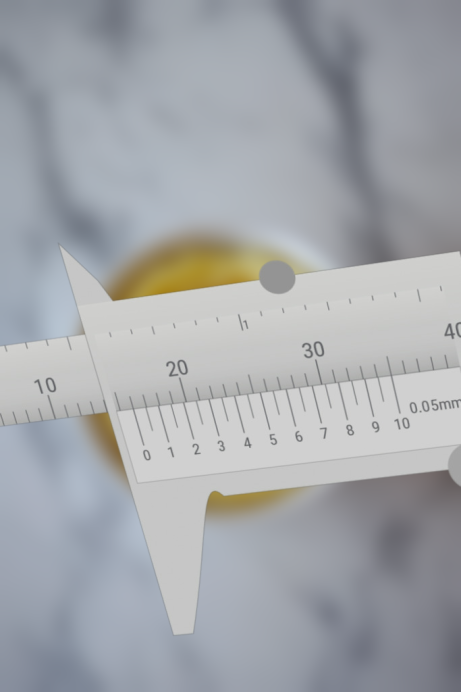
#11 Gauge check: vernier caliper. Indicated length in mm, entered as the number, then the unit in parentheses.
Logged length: 16.0 (mm)
